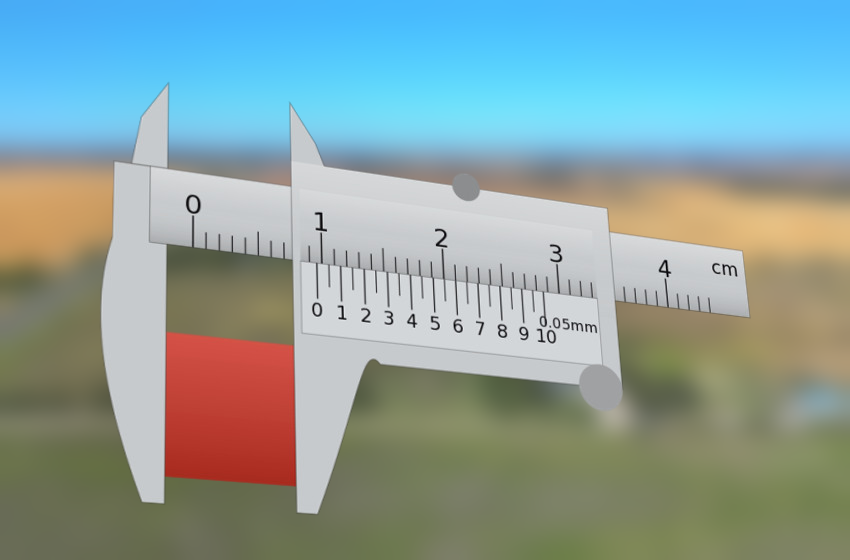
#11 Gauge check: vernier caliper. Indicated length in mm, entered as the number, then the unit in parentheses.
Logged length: 9.6 (mm)
